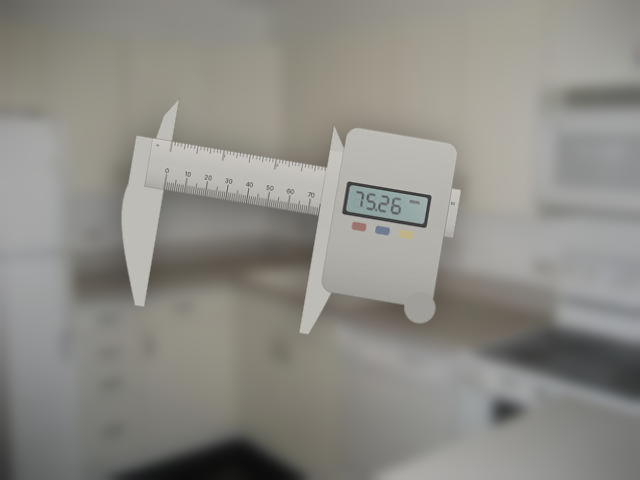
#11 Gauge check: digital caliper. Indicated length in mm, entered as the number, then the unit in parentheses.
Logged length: 75.26 (mm)
